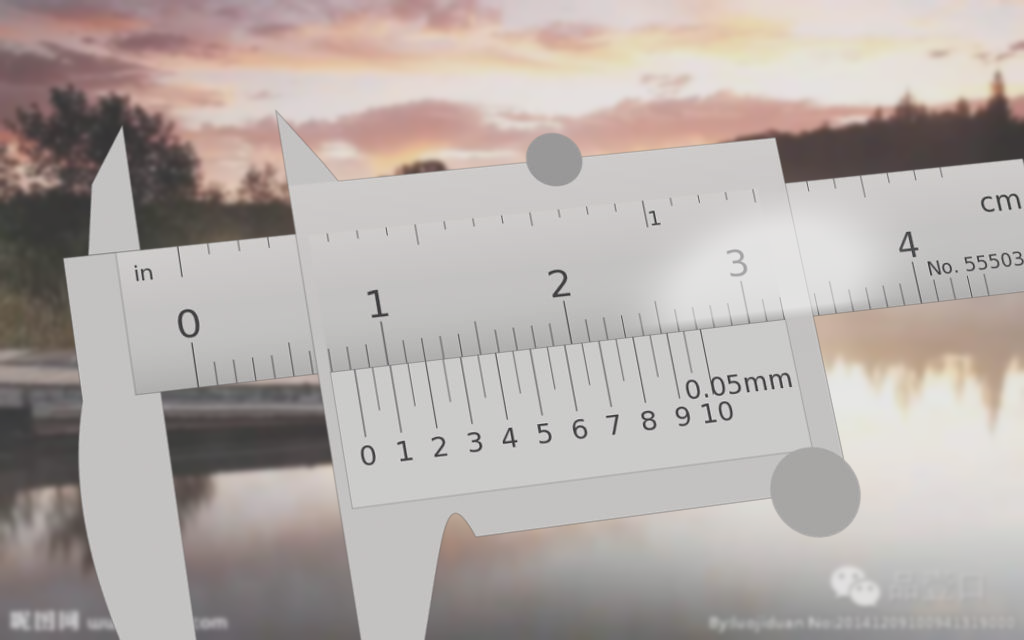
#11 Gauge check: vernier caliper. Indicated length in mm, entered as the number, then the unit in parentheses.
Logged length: 8.2 (mm)
